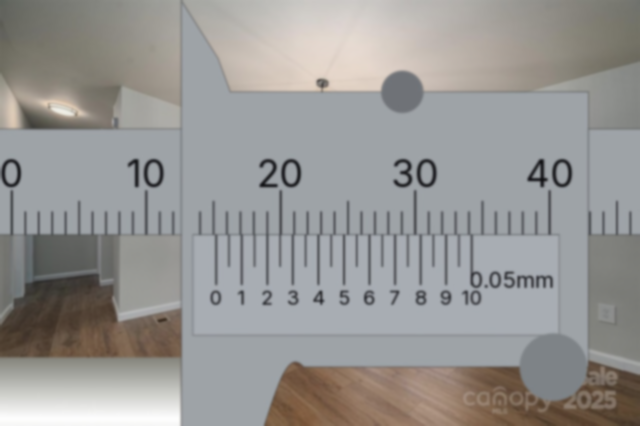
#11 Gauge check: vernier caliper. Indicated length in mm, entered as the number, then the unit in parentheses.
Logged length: 15.2 (mm)
